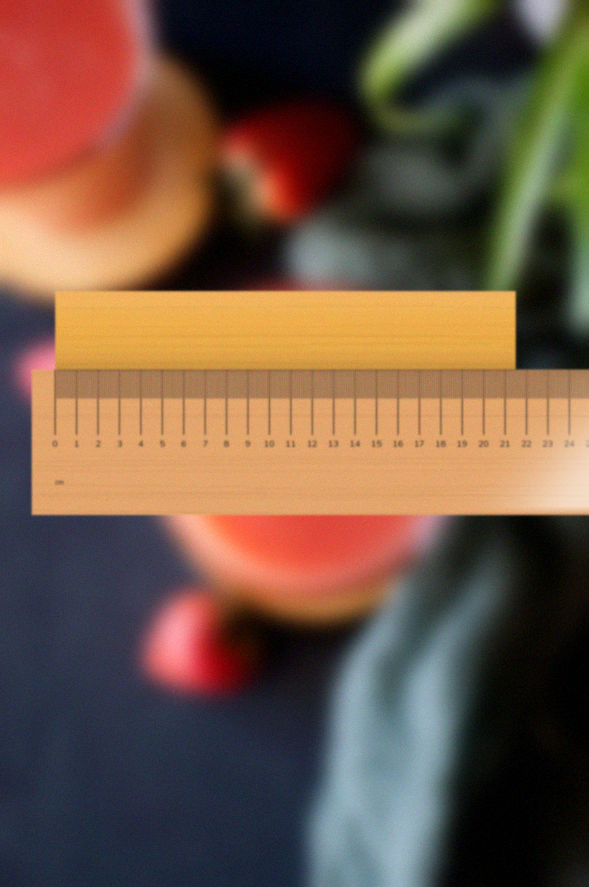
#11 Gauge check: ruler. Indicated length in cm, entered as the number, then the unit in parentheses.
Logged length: 21.5 (cm)
